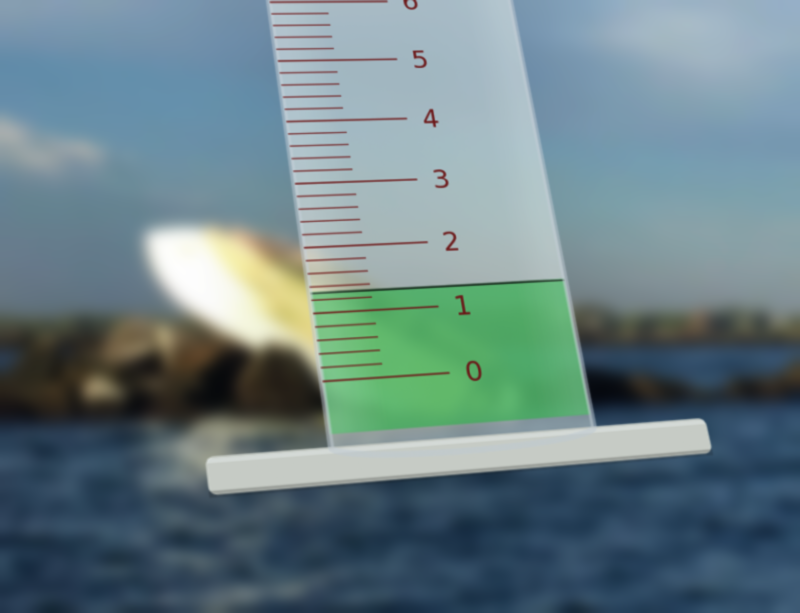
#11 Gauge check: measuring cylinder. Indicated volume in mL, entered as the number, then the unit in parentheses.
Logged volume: 1.3 (mL)
